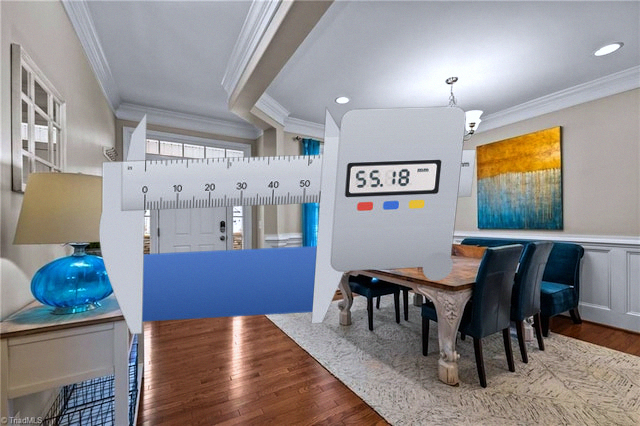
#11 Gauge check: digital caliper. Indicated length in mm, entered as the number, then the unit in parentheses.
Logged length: 55.18 (mm)
